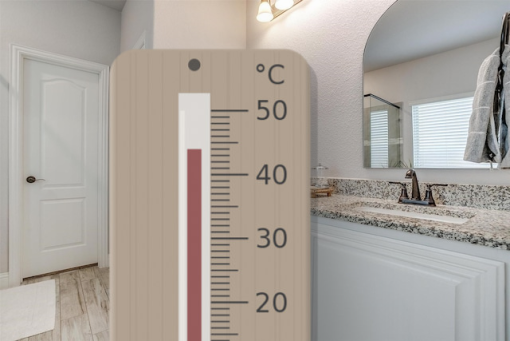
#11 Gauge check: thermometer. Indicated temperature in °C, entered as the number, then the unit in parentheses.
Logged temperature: 44 (°C)
